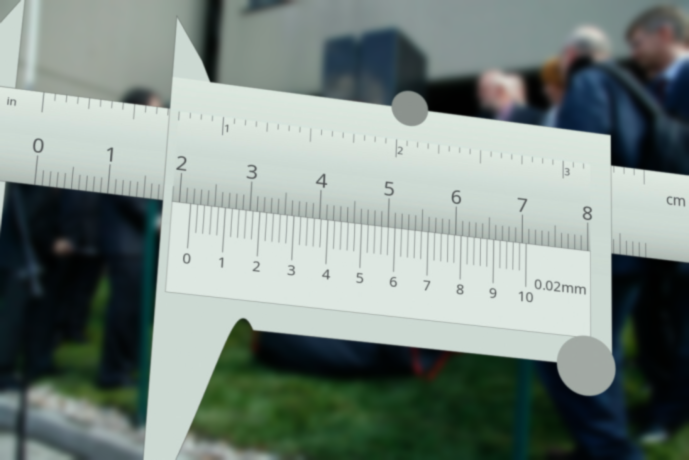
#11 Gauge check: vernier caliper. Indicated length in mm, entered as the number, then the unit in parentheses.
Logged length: 21.6 (mm)
